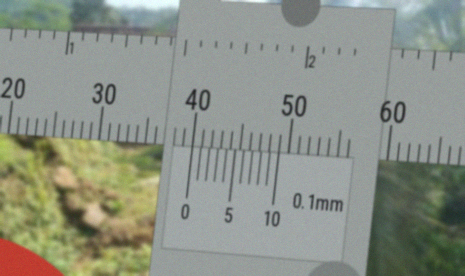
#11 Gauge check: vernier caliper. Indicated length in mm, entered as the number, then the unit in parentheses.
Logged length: 40.0 (mm)
